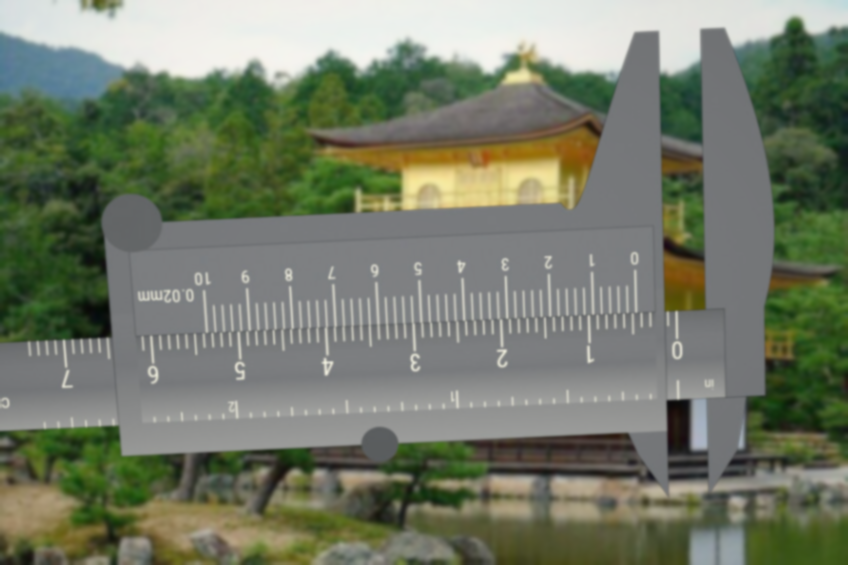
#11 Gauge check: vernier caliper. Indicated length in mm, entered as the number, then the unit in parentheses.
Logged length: 4.6 (mm)
